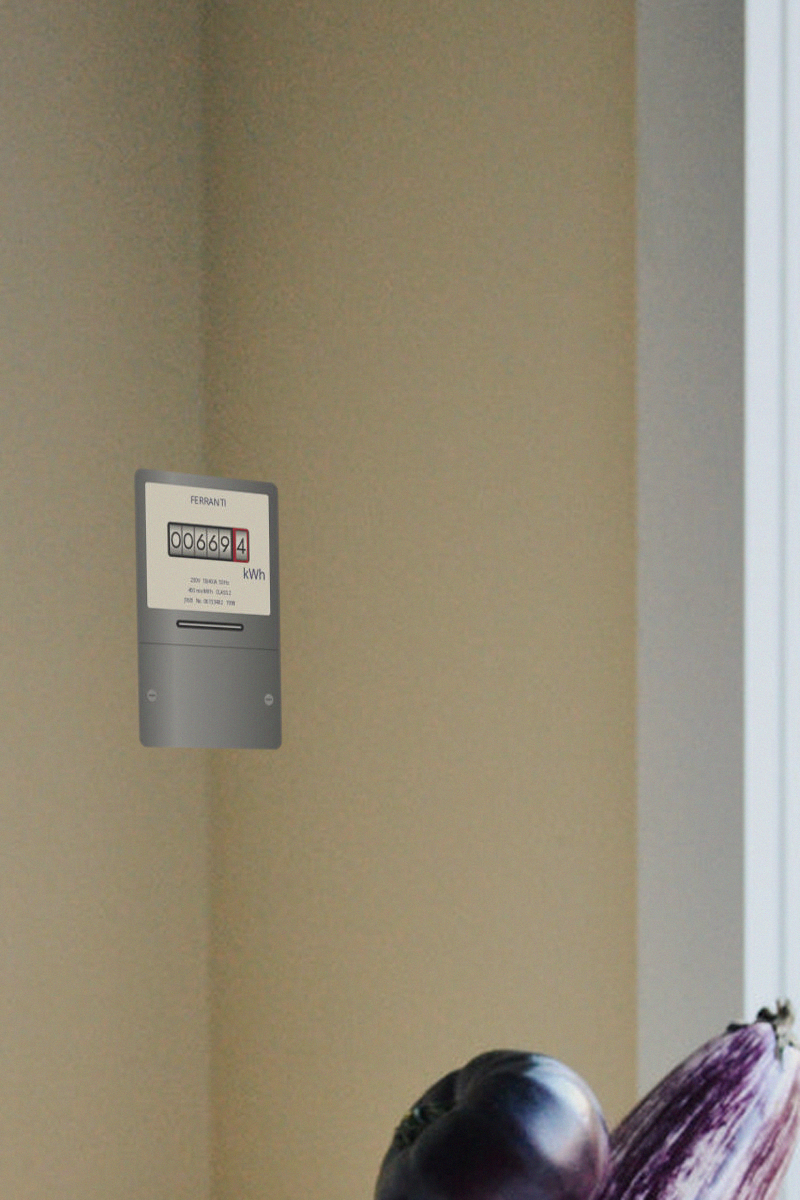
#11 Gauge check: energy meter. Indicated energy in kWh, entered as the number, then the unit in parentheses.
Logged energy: 669.4 (kWh)
